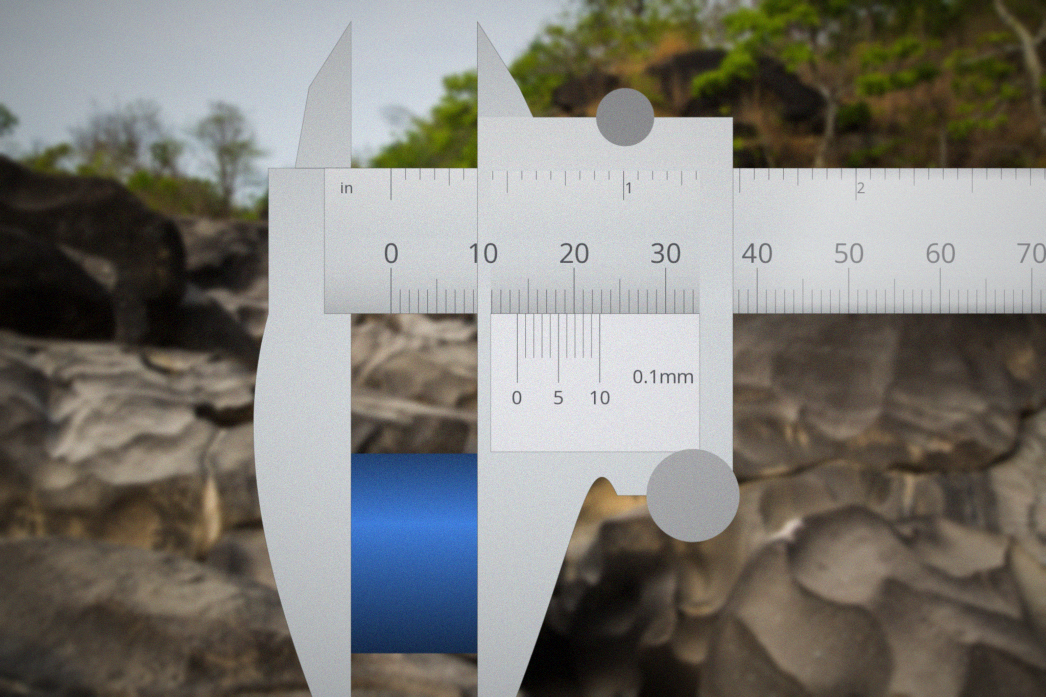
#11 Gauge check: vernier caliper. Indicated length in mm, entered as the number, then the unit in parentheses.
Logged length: 13.8 (mm)
